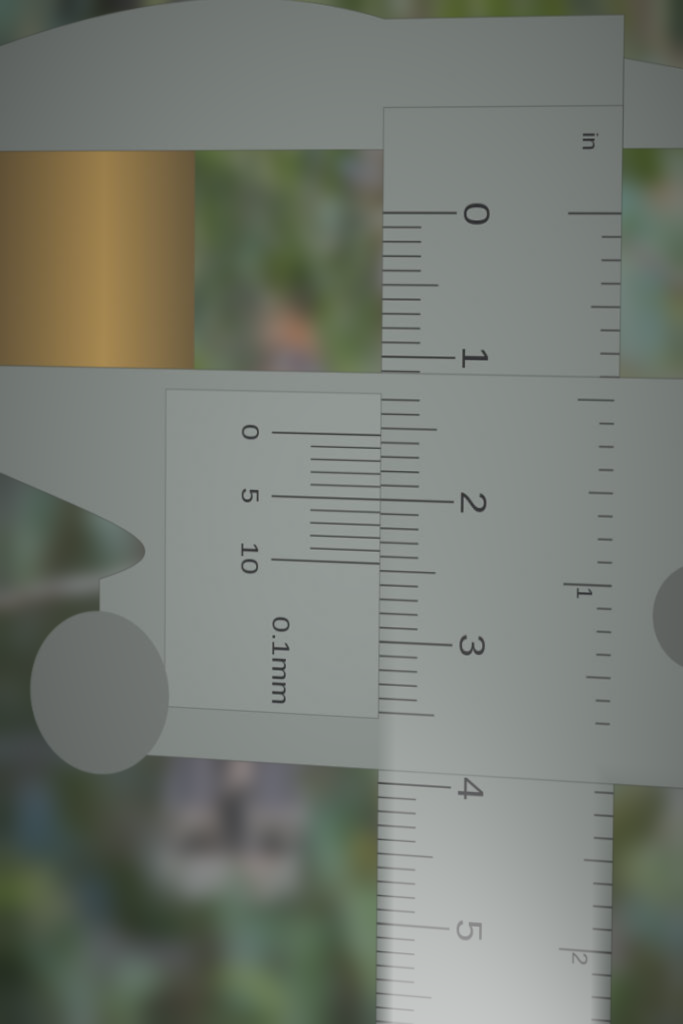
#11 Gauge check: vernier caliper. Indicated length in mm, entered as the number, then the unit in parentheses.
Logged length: 15.5 (mm)
